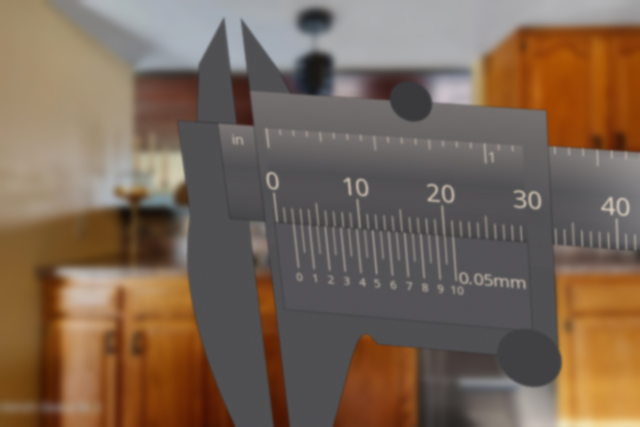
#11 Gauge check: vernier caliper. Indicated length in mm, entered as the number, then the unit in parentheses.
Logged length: 2.0 (mm)
